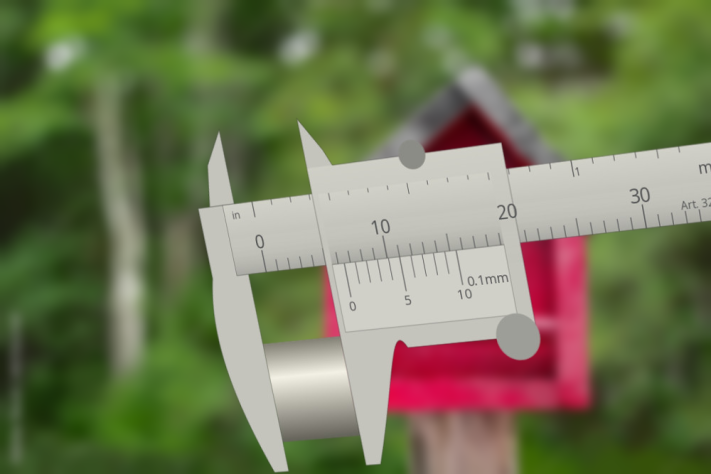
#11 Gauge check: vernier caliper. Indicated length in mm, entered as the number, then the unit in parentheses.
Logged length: 6.5 (mm)
